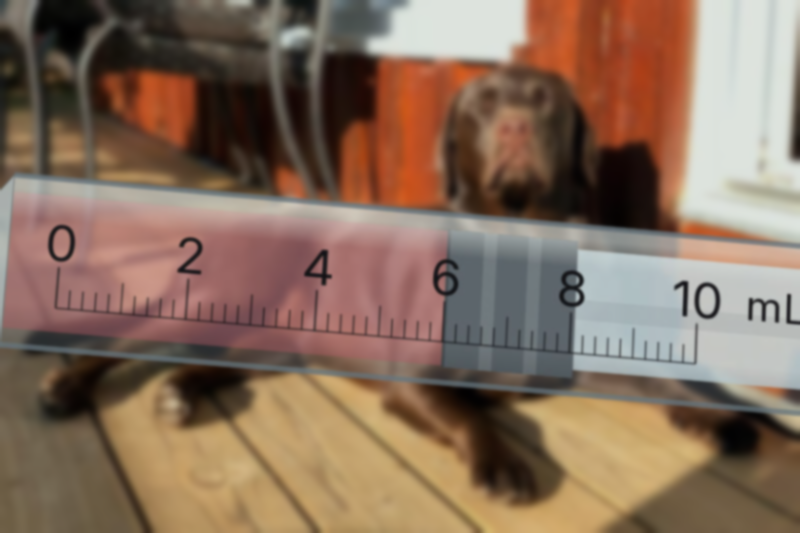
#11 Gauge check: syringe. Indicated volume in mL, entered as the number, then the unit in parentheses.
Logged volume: 6 (mL)
